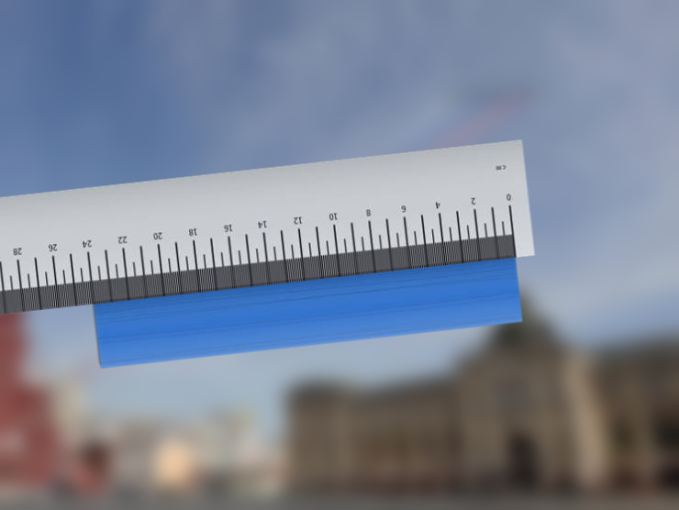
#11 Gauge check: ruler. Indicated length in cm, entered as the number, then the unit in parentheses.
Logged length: 24 (cm)
